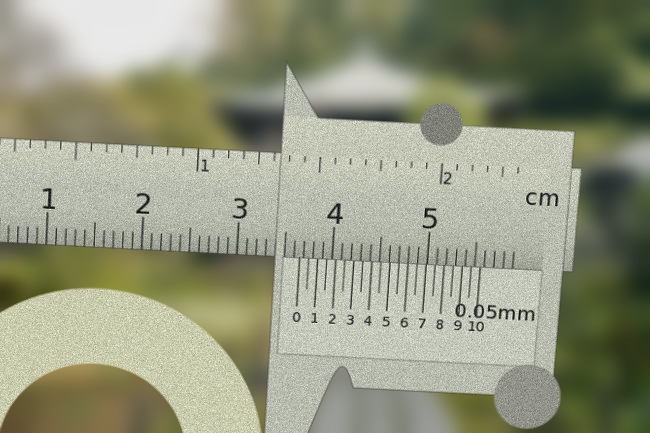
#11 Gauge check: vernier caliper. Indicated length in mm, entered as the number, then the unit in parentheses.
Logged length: 36.6 (mm)
